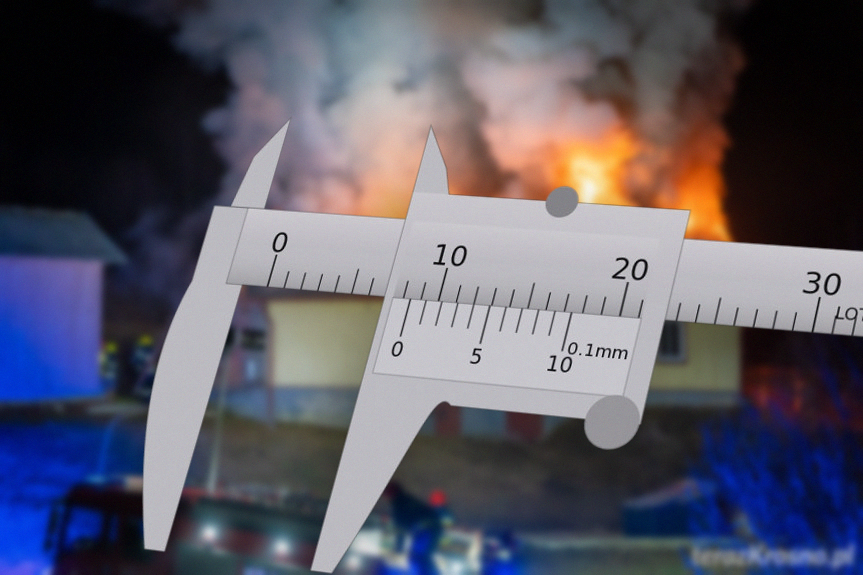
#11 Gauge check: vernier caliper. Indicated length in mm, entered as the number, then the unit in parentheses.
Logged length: 8.4 (mm)
